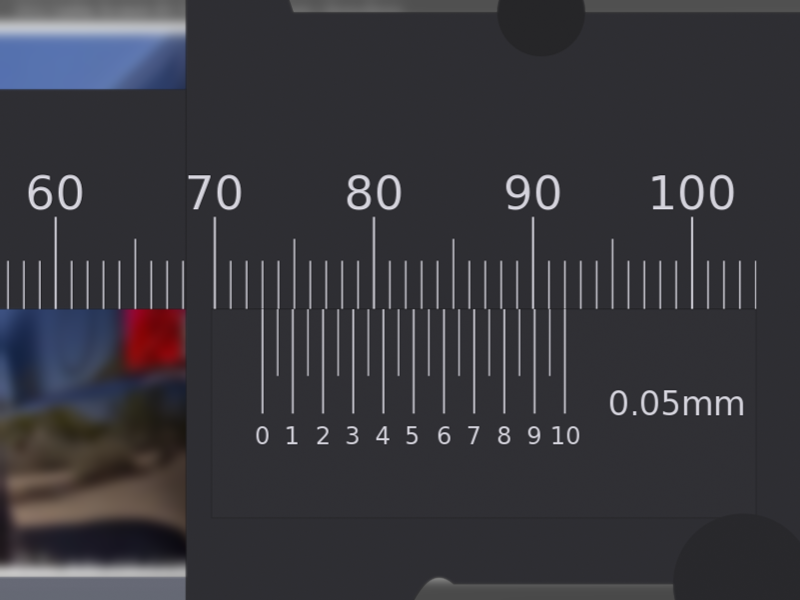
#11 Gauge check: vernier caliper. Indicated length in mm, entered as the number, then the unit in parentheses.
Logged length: 73.0 (mm)
